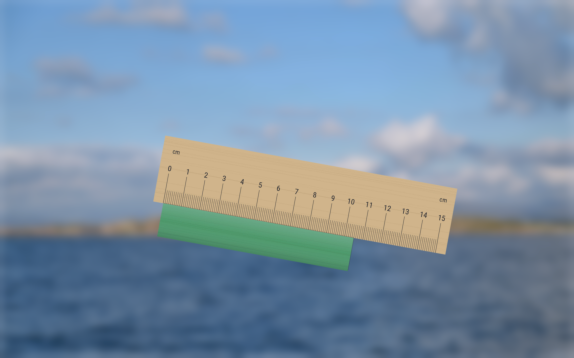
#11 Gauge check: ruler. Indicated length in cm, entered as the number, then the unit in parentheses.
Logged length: 10.5 (cm)
